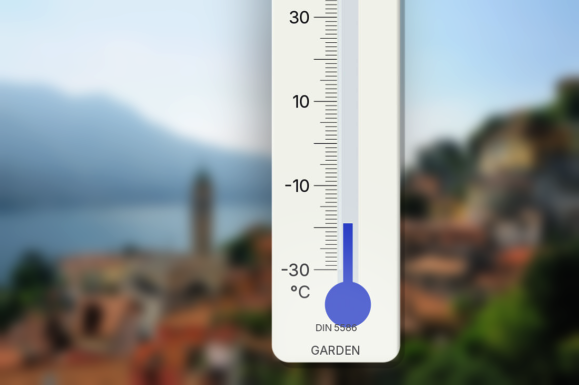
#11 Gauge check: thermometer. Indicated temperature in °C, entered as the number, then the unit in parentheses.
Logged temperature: -19 (°C)
